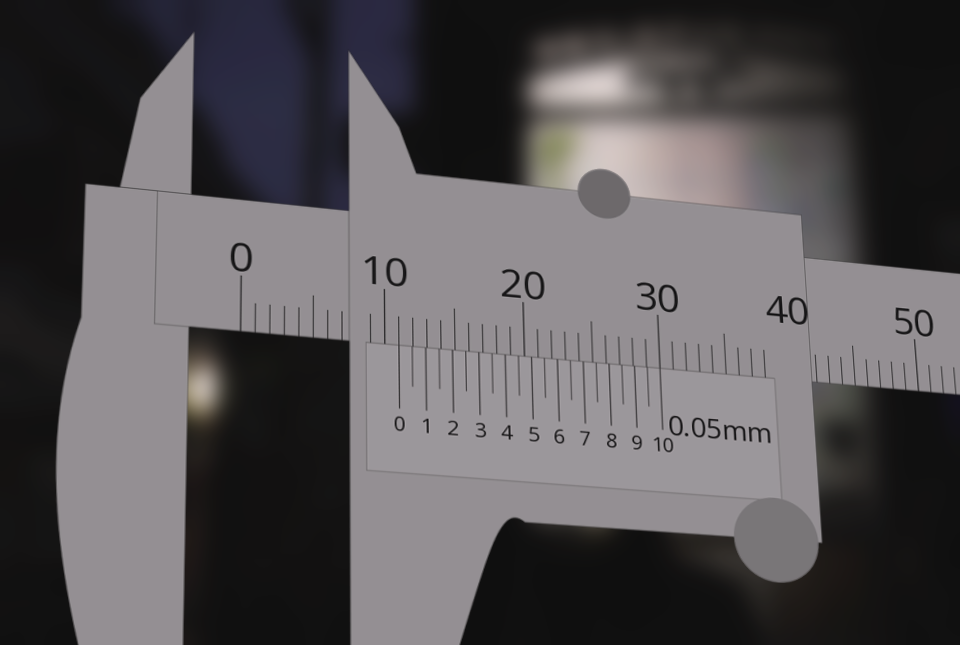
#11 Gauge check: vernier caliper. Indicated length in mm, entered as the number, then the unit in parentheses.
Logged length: 11.0 (mm)
